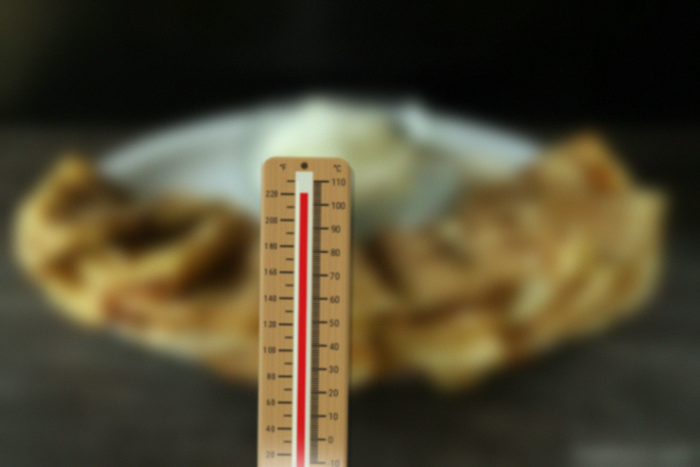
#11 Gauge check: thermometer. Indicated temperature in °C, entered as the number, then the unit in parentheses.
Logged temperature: 105 (°C)
